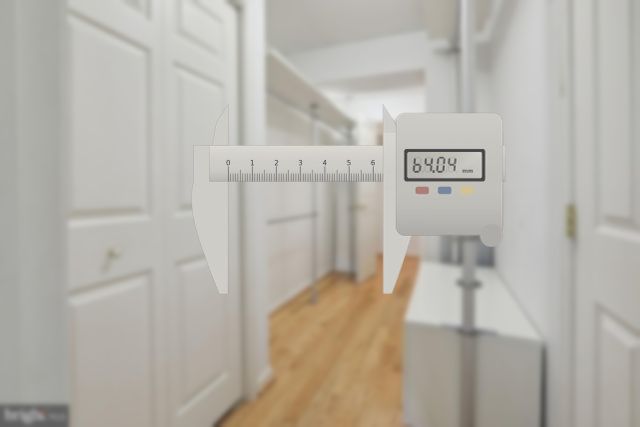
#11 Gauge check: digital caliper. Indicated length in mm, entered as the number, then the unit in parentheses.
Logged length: 64.04 (mm)
